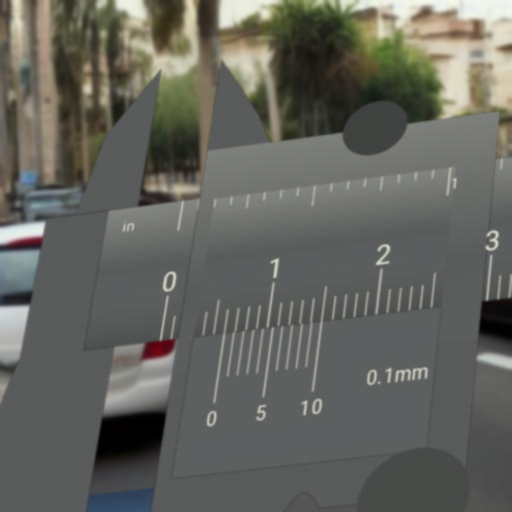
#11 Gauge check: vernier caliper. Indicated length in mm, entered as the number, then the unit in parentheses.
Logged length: 6.0 (mm)
